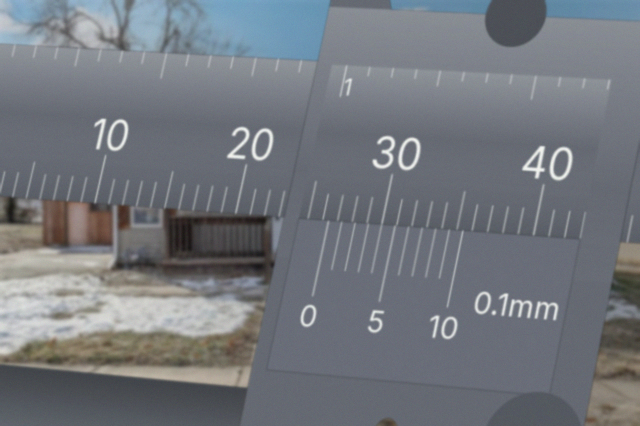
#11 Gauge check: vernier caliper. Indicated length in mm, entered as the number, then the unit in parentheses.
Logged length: 26.4 (mm)
